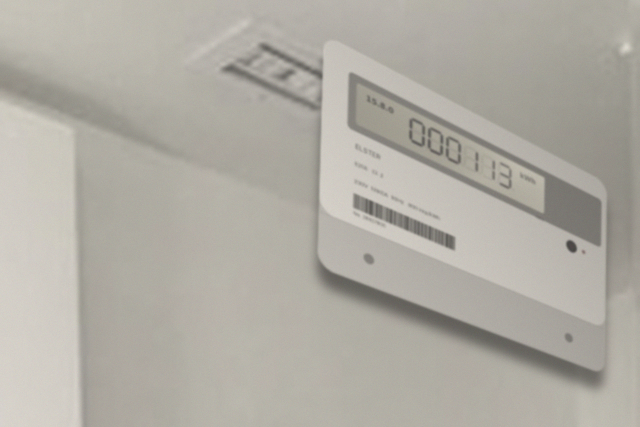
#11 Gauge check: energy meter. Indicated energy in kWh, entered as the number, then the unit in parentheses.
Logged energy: 113 (kWh)
